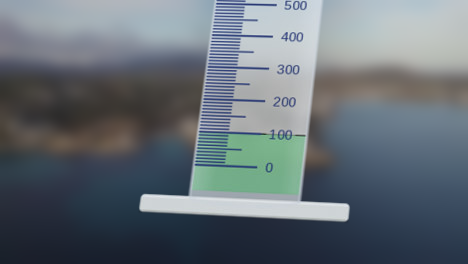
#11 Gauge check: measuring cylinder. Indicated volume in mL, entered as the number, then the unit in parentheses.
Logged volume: 100 (mL)
